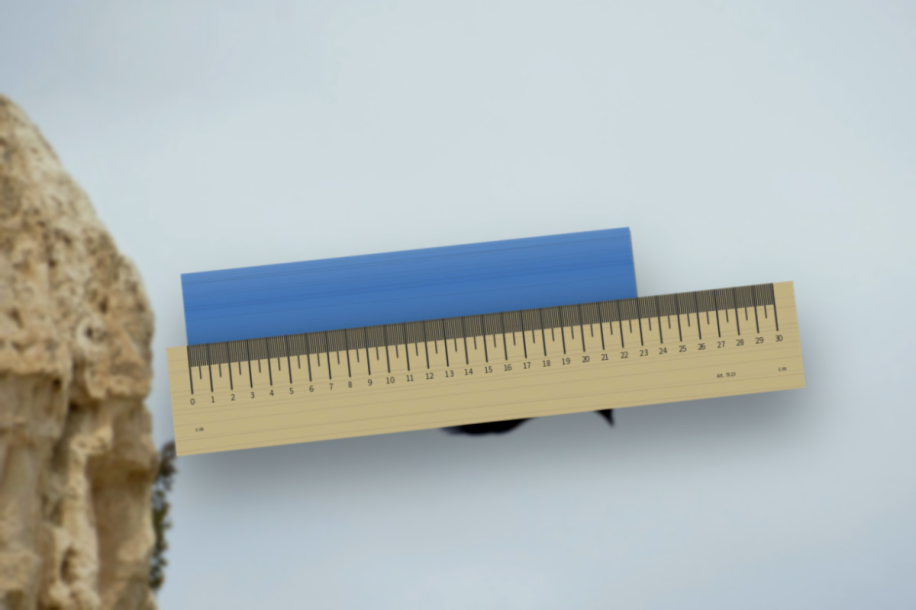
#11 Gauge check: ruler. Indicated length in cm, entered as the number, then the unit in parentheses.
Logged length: 23 (cm)
